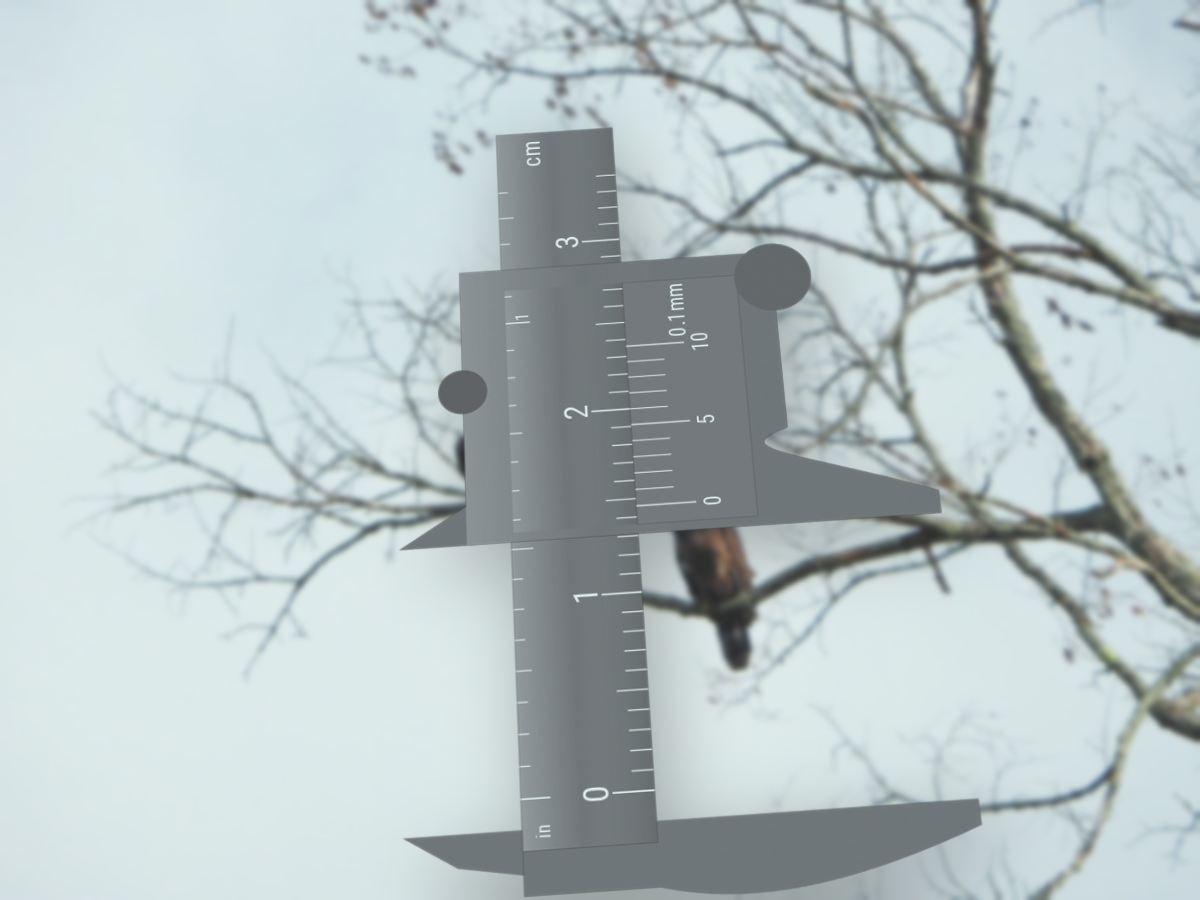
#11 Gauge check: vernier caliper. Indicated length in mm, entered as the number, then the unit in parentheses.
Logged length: 14.6 (mm)
